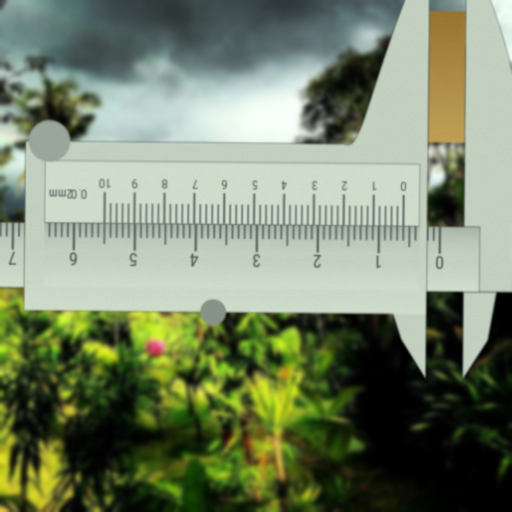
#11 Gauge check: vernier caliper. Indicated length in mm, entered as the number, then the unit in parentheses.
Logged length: 6.0 (mm)
